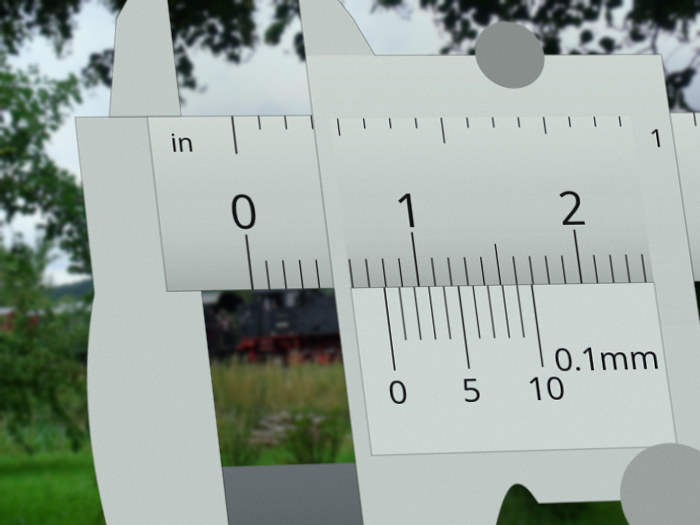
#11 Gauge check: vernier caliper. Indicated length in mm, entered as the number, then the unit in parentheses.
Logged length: 7.9 (mm)
